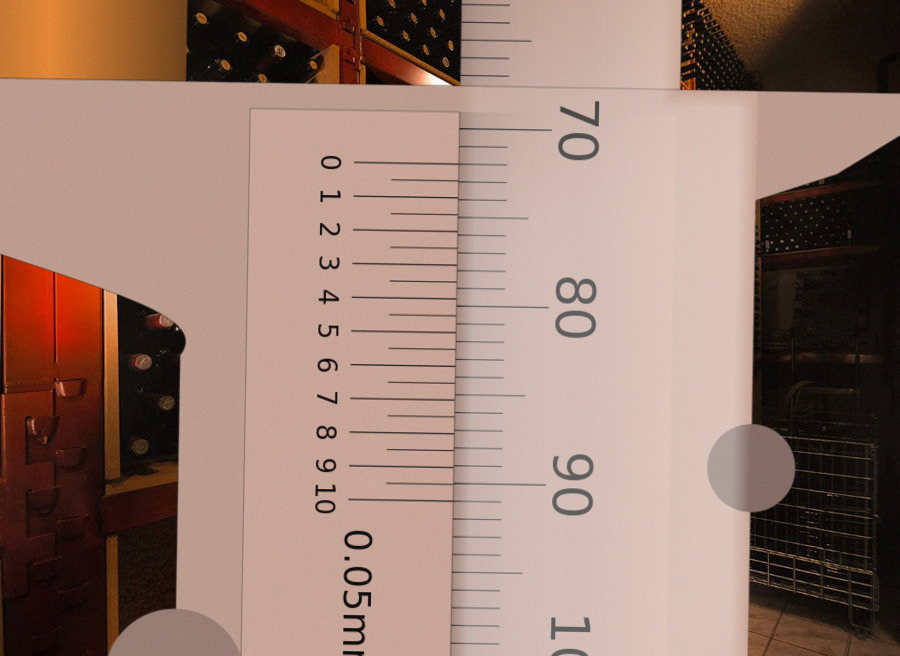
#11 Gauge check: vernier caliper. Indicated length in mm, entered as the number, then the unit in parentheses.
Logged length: 72.0 (mm)
